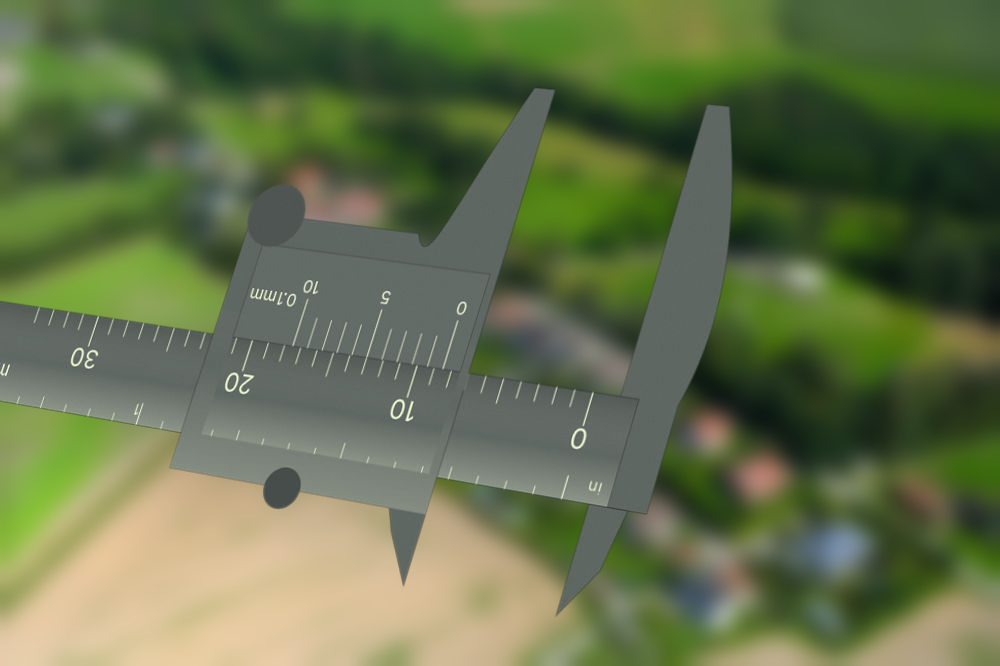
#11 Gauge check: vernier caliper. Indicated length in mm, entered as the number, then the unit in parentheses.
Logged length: 8.5 (mm)
